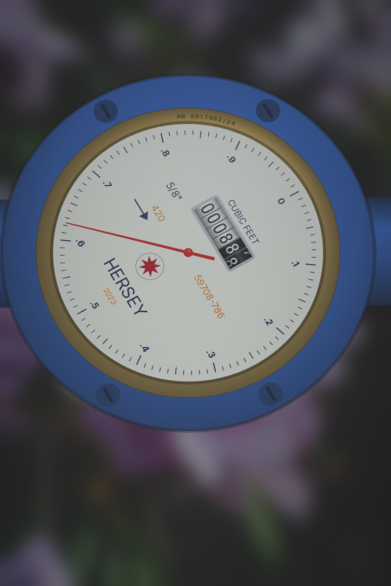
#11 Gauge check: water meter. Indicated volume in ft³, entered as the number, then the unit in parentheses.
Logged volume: 887.62 (ft³)
